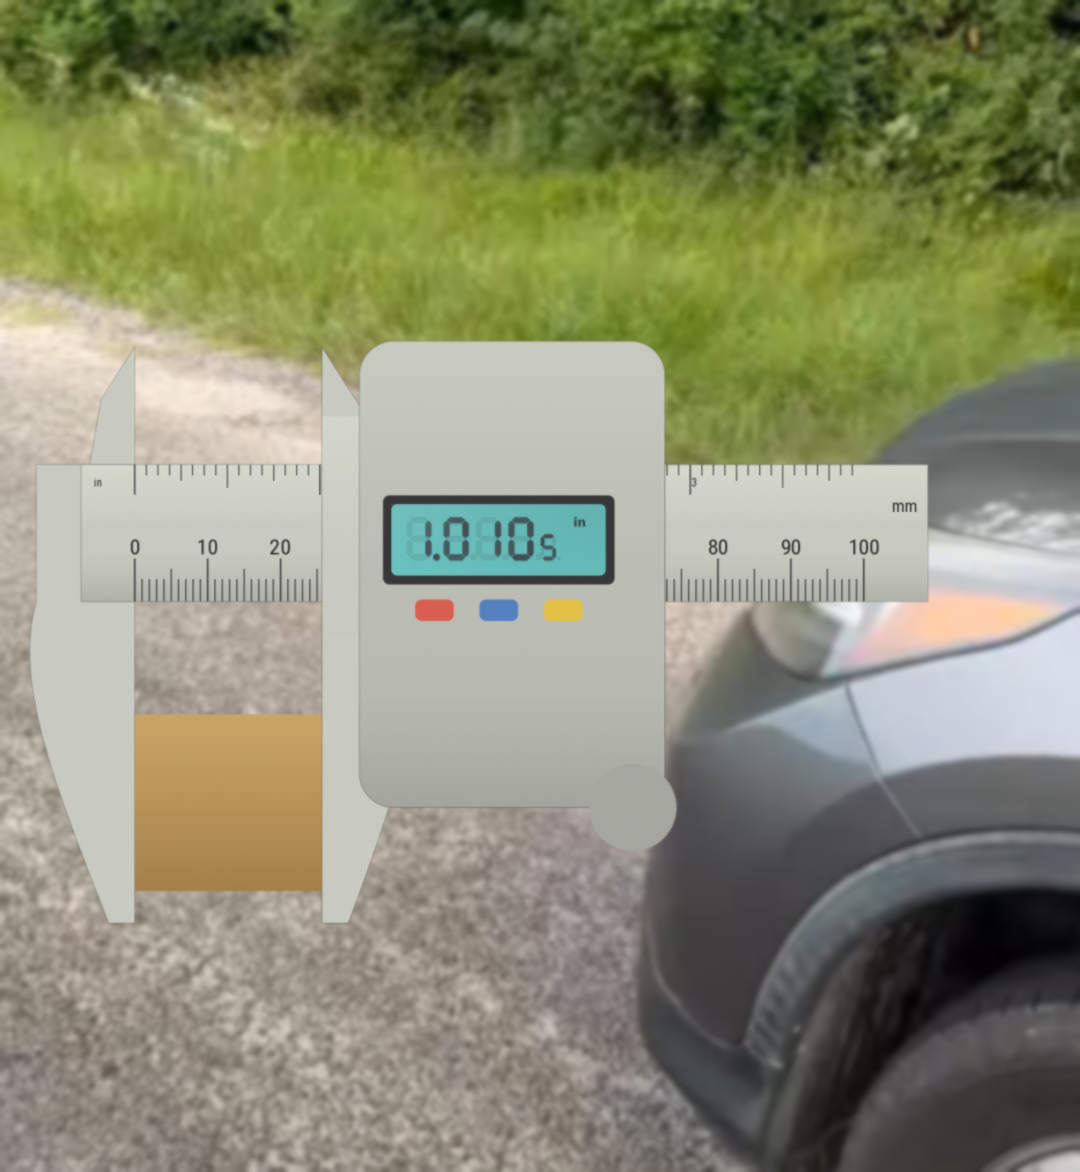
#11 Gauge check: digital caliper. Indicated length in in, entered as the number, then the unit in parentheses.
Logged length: 1.0105 (in)
